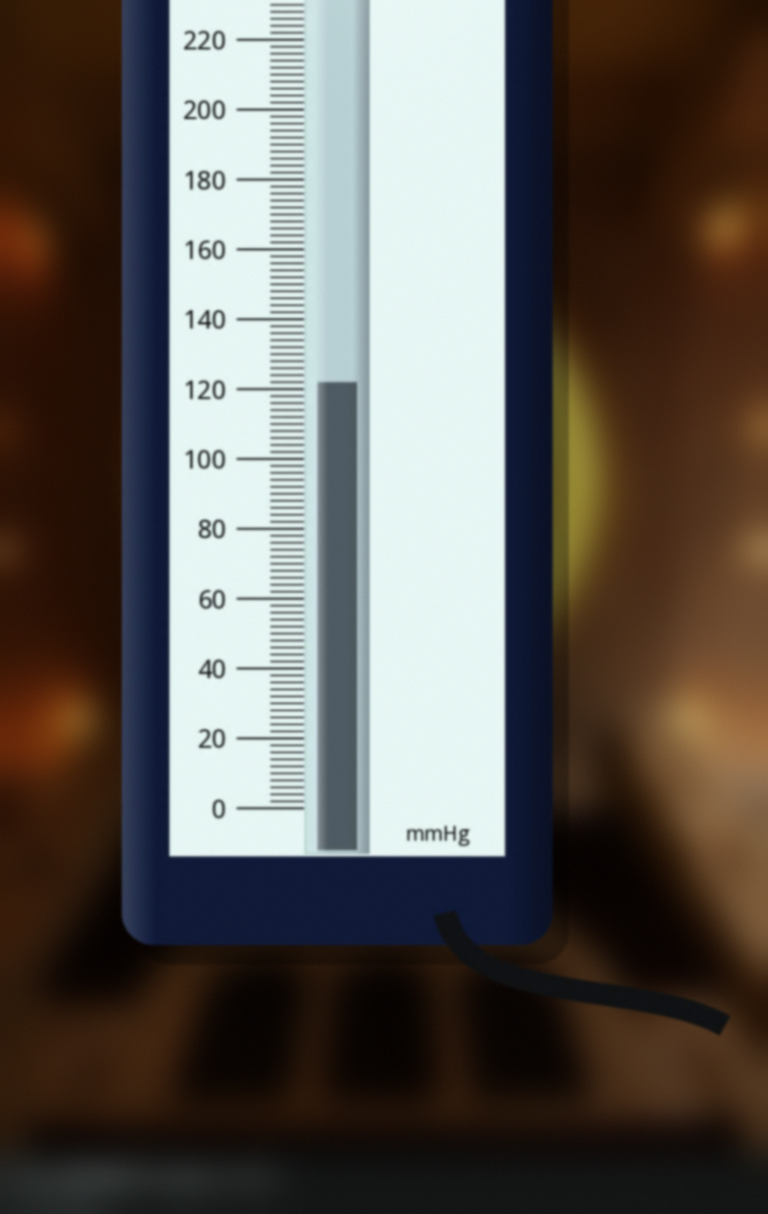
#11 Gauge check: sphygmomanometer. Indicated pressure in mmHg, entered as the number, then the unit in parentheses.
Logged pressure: 122 (mmHg)
